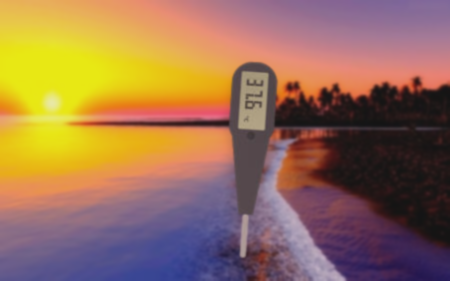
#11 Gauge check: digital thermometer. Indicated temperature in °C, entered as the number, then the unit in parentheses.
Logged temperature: 37.6 (°C)
